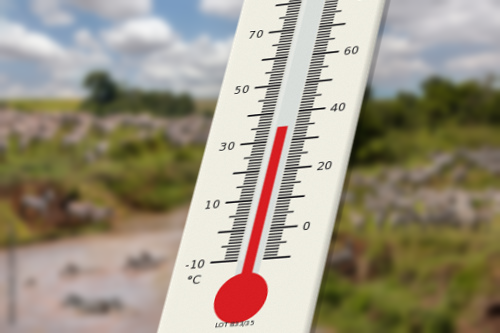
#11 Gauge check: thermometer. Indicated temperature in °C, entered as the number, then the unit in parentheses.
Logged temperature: 35 (°C)
